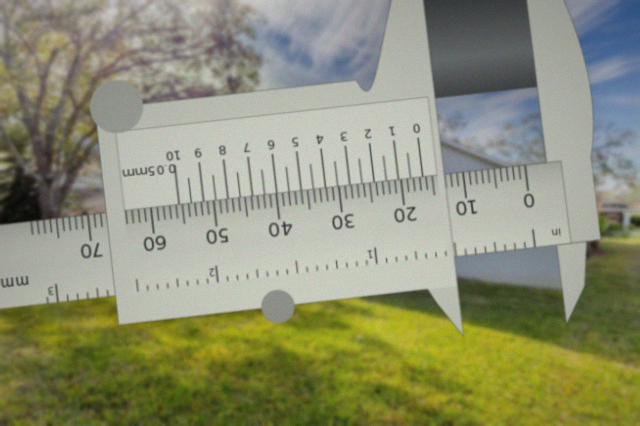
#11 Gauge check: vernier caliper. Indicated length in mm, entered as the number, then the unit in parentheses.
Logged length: 16.5 (mm)
